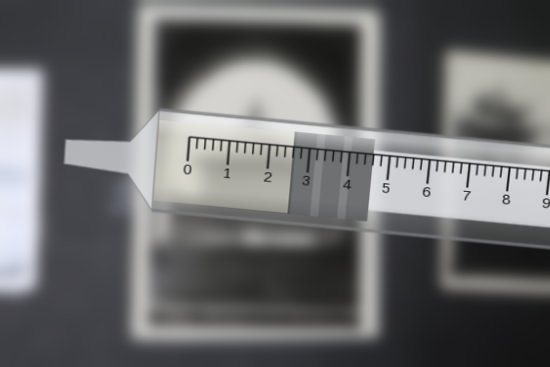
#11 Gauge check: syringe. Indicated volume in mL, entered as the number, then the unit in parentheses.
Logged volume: 2.6 (mL)
